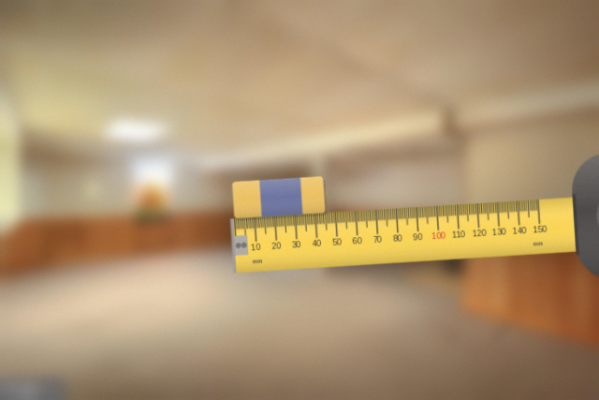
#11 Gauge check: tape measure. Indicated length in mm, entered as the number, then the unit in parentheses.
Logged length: 45 (mm)
